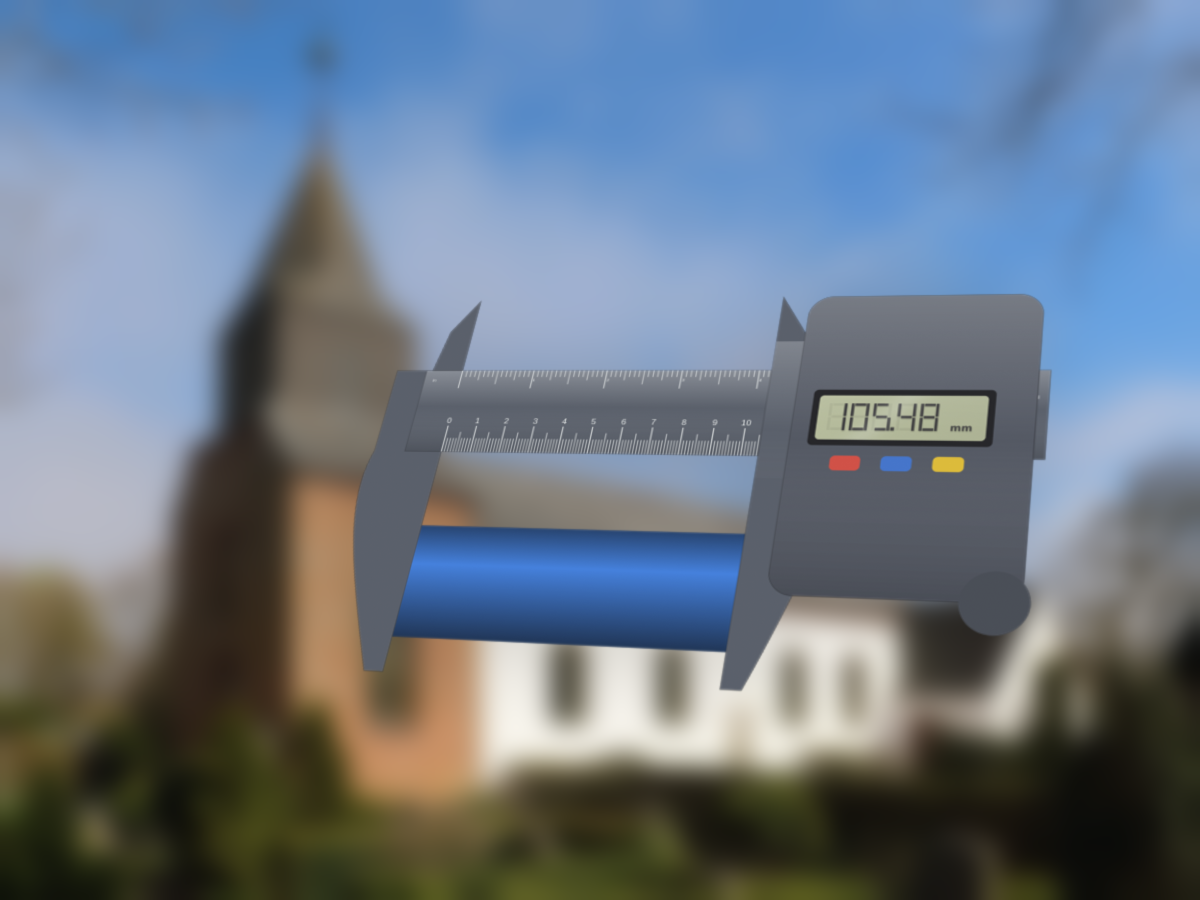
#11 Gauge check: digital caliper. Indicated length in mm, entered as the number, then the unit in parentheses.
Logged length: 105.48 (mm)
